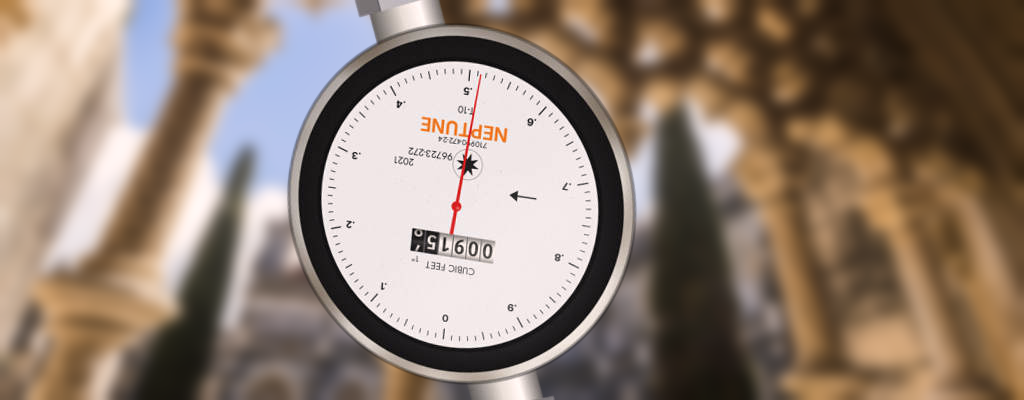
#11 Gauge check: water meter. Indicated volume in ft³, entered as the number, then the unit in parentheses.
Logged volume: 9157.51 (ft³)
